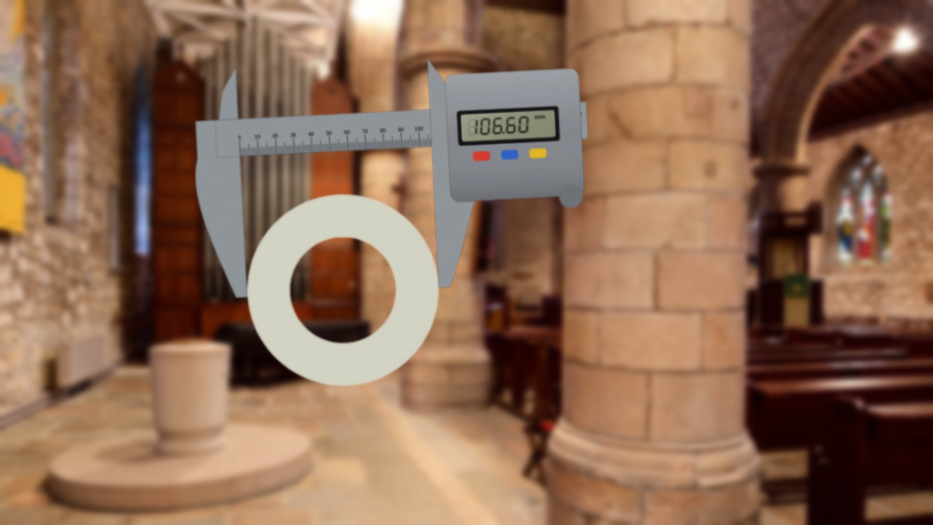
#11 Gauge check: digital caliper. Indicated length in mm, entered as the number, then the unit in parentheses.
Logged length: 106.60 (mm)
